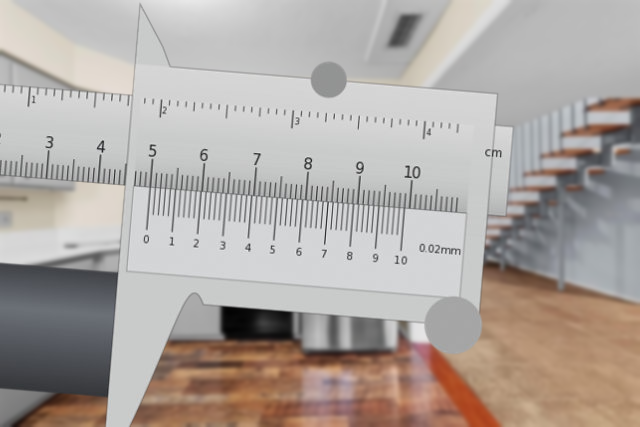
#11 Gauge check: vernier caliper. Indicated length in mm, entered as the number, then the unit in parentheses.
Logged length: 50.0 (mm)
